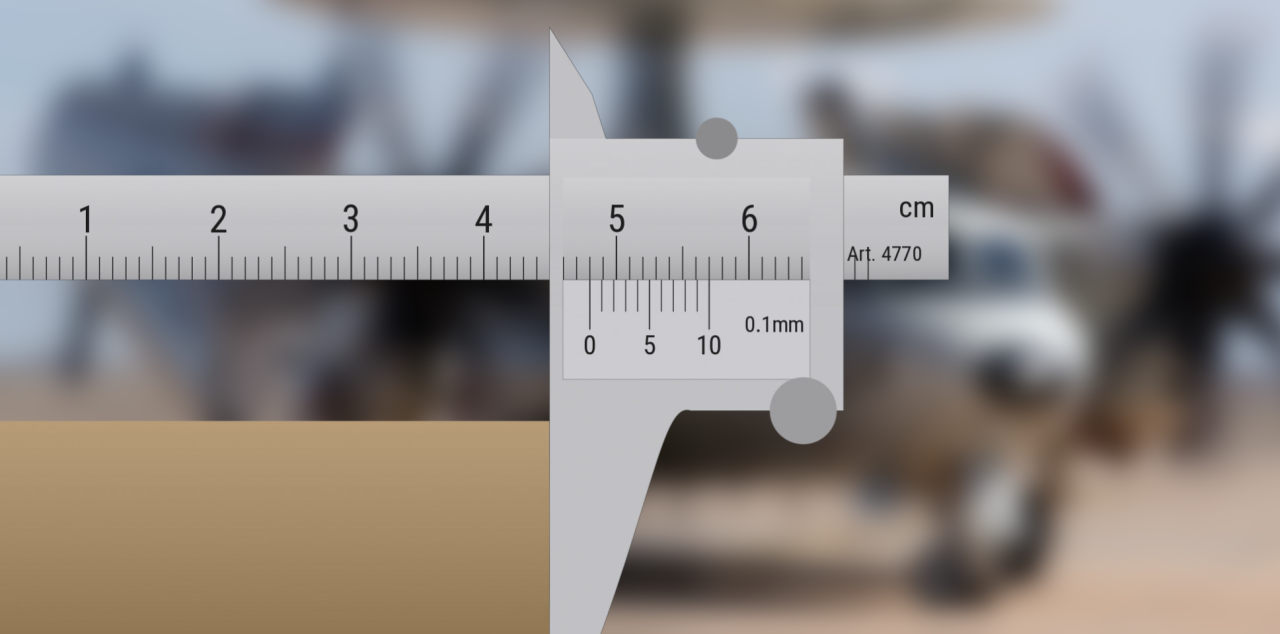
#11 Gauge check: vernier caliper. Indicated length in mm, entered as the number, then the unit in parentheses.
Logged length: 48.0 (mm)
